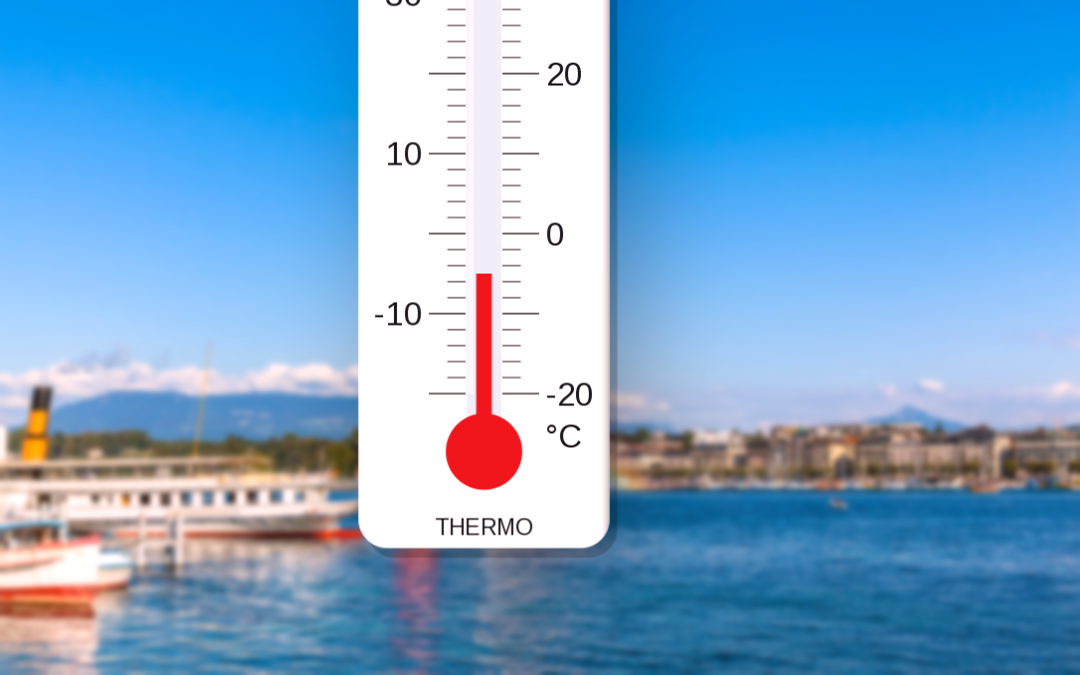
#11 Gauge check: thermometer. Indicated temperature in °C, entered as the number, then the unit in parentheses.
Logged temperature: -5 (°C)
